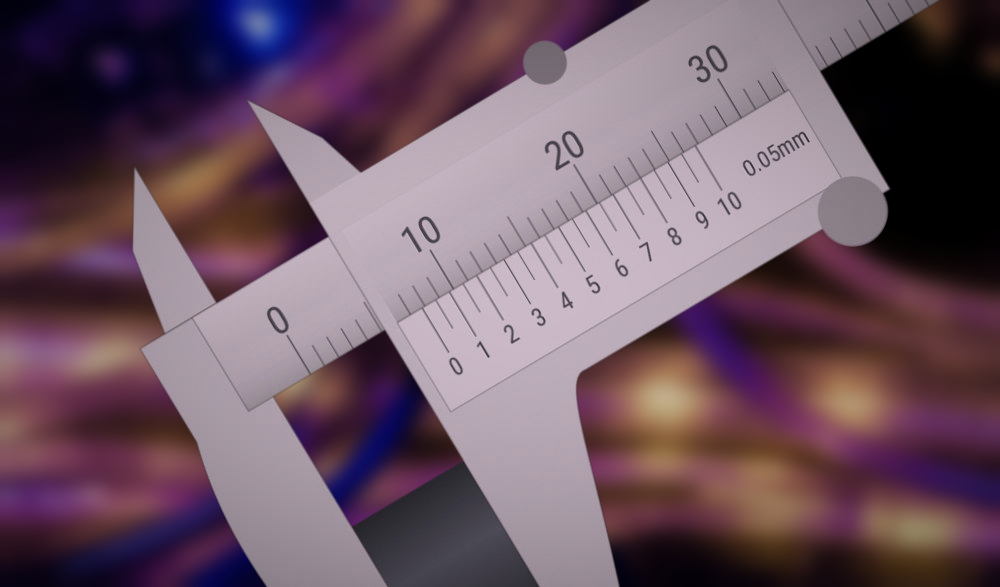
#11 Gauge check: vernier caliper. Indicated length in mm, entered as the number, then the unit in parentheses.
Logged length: 7.8 (mm)
